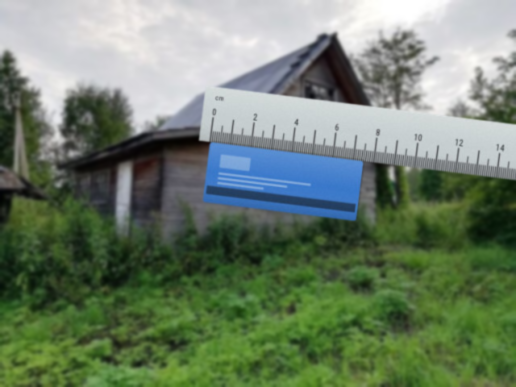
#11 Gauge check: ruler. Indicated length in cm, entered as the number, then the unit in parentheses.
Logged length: 7.5 (cm)
